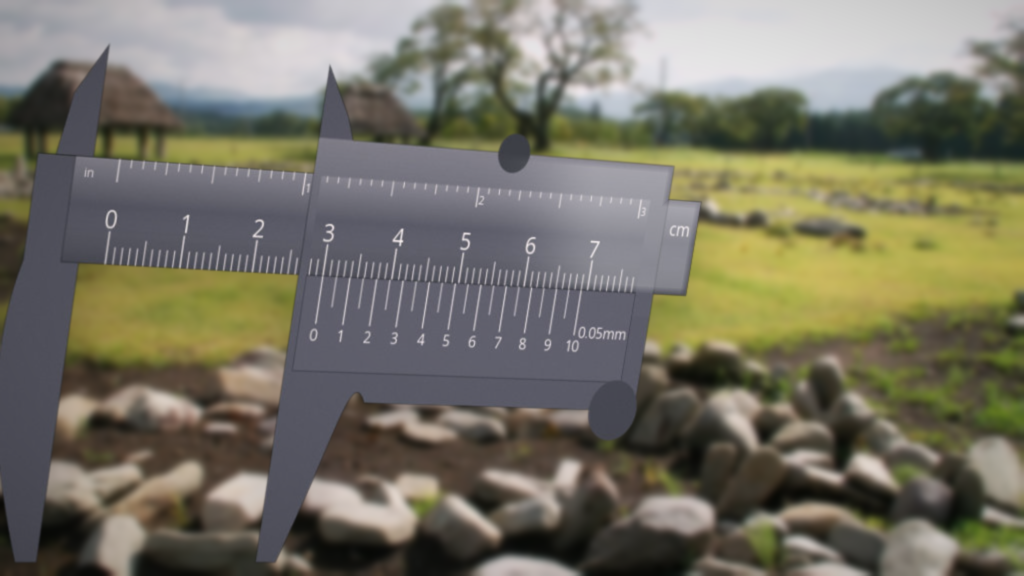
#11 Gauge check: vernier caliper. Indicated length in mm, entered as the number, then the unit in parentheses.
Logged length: 30.0 (mm)
